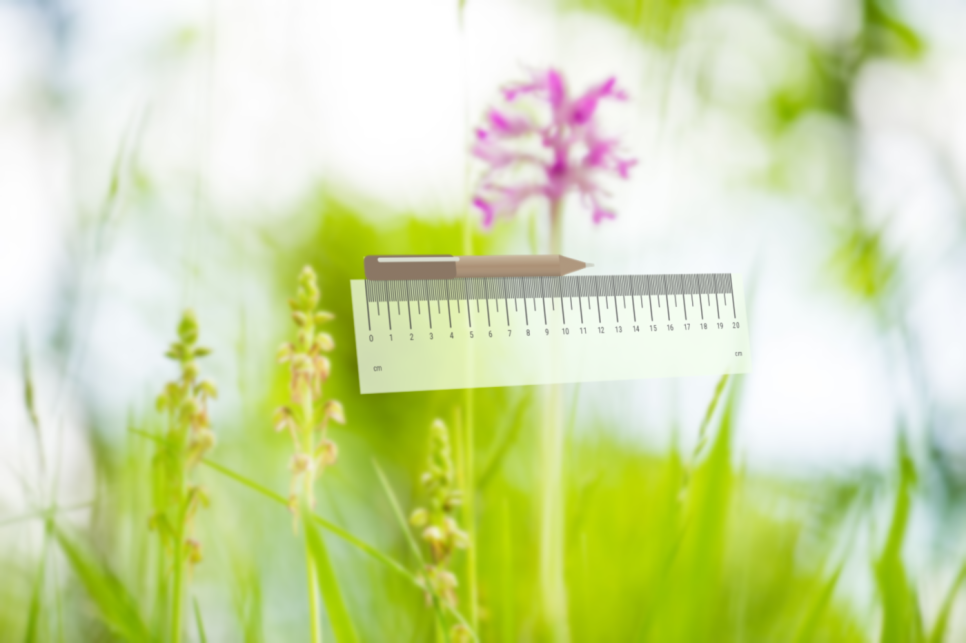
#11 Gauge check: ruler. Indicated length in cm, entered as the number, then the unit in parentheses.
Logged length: 12 (cm)
